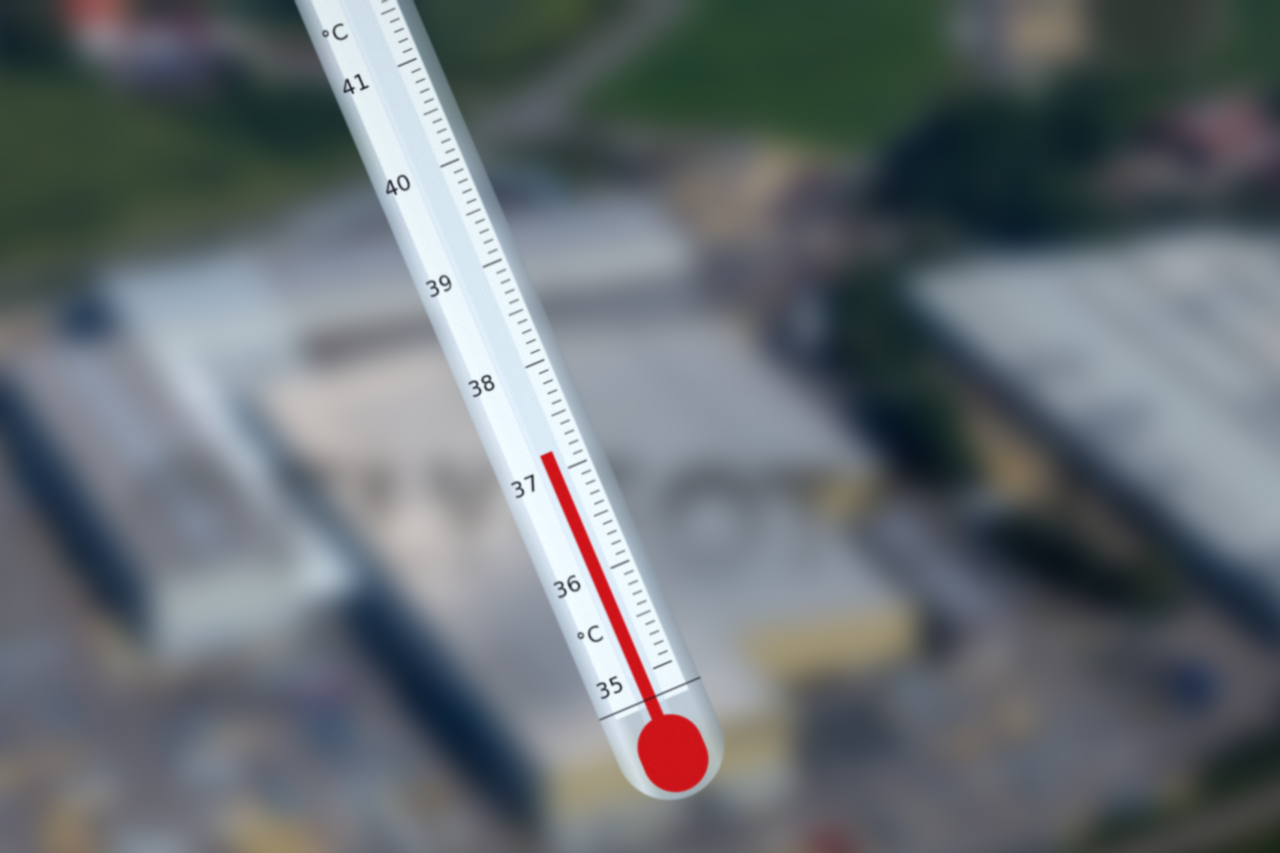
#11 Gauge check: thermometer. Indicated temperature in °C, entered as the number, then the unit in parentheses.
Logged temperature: 37.2 (°C)
